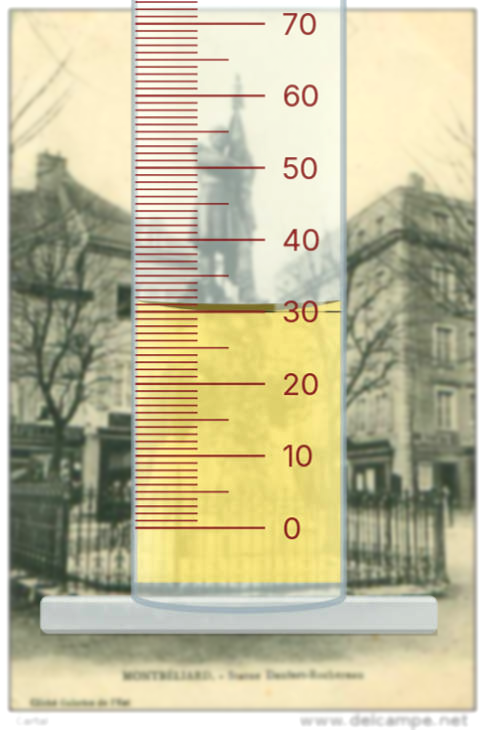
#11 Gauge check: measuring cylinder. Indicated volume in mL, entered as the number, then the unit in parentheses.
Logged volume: 30 (mL)
